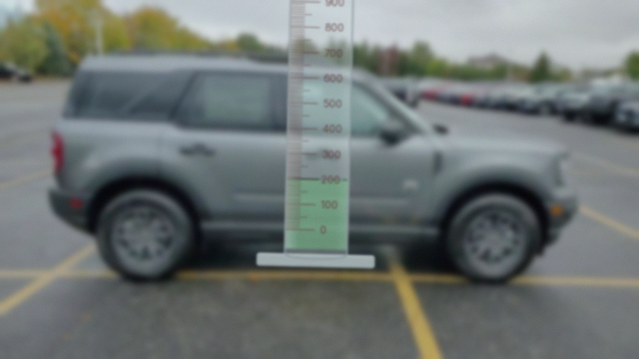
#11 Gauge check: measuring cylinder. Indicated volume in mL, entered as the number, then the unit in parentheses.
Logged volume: 200 (mL)
